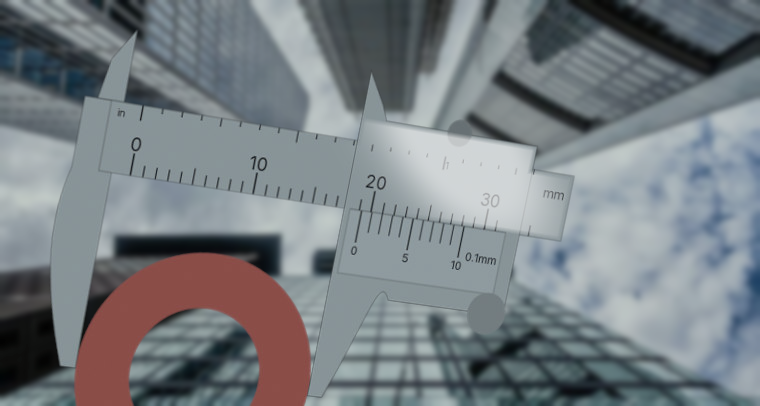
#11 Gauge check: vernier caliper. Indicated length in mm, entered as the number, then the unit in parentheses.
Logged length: 19.2 (mm)
